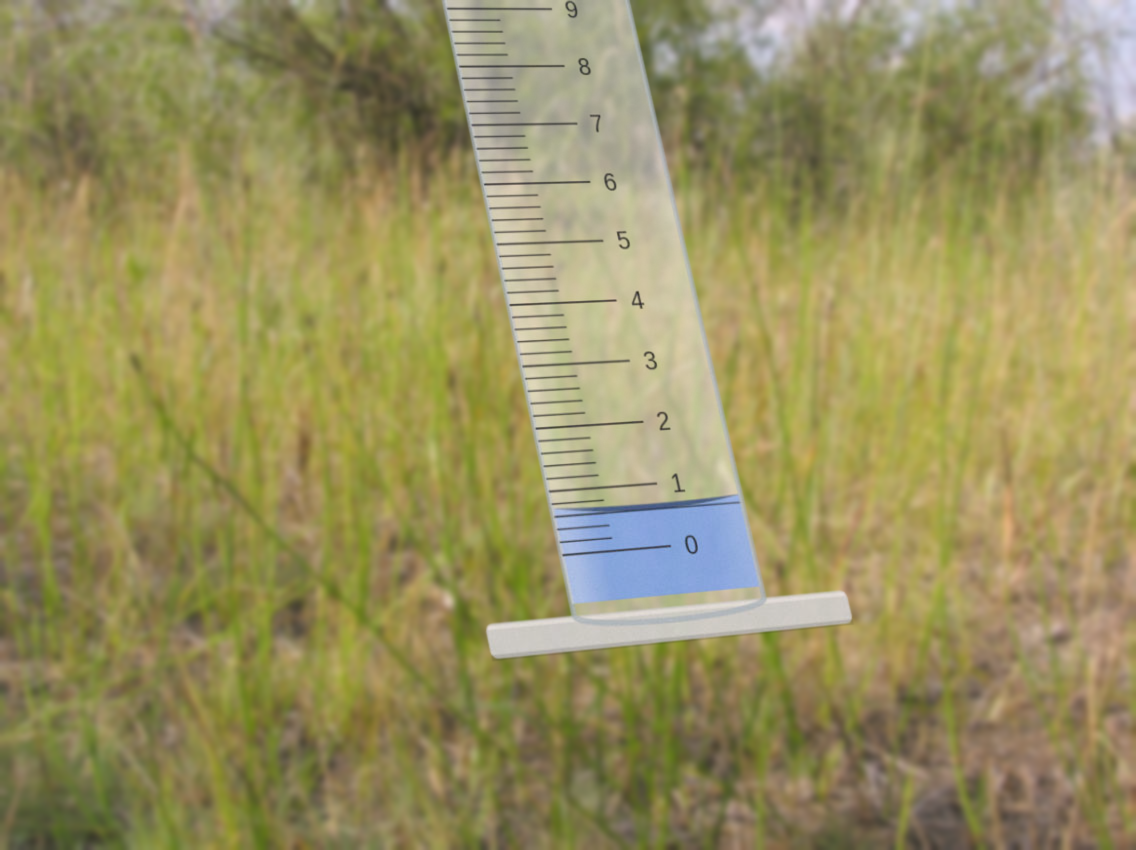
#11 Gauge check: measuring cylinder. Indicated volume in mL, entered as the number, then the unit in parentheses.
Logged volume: 0.6 (mL)
